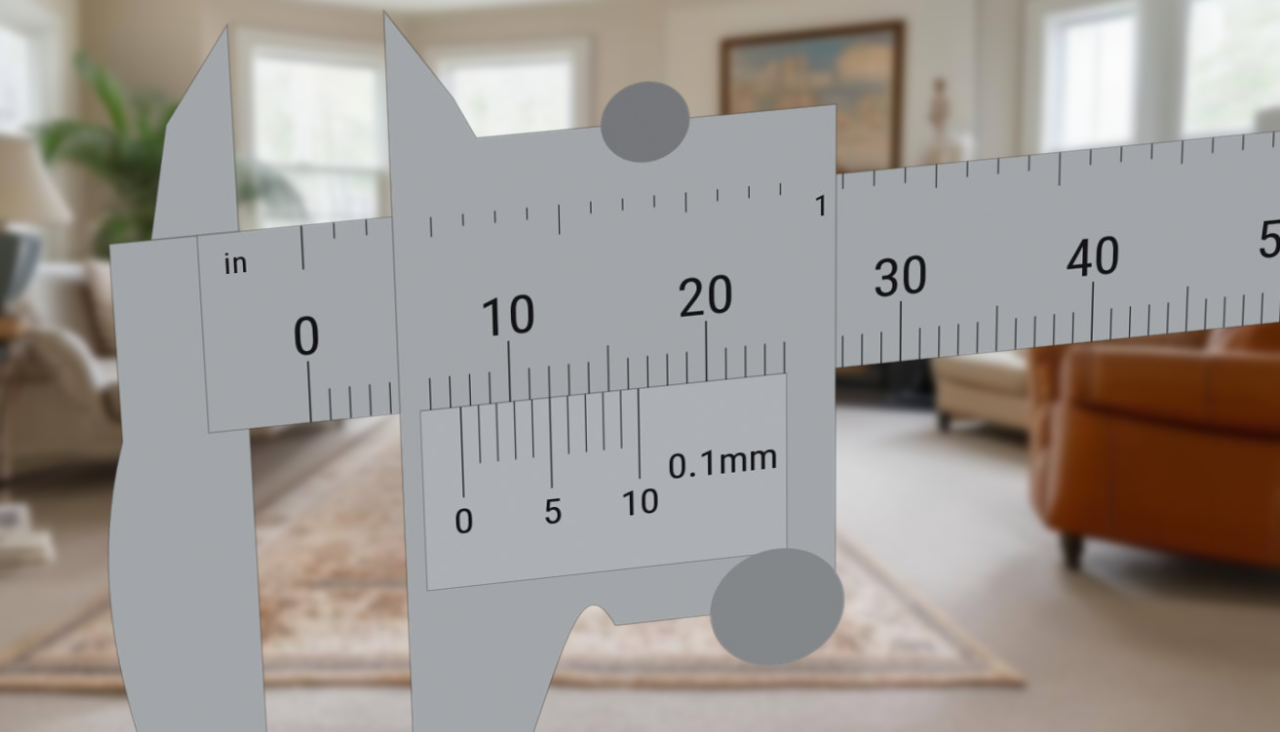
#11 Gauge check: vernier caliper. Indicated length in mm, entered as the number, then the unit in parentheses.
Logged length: 7.5 (mm)
